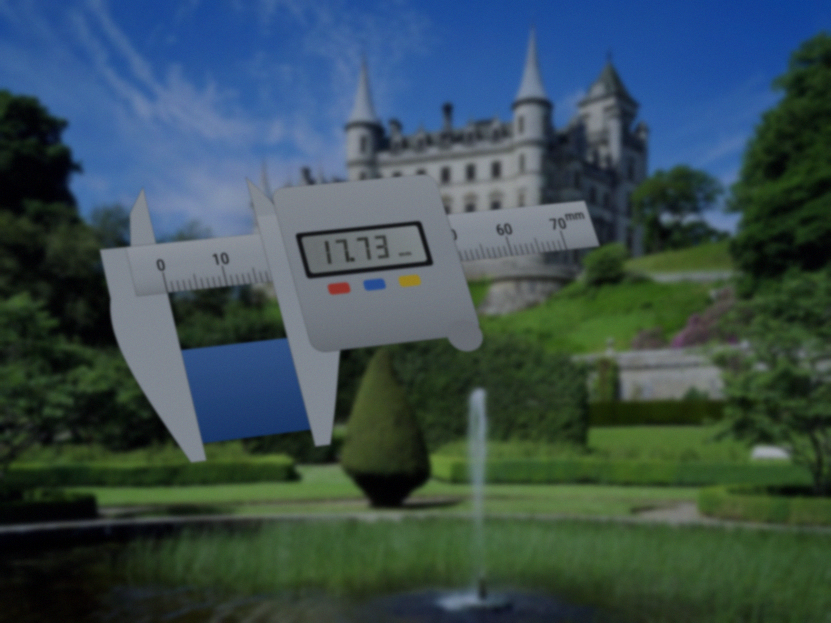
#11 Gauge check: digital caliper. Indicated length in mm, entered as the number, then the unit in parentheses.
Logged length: 17.73 (mm)
